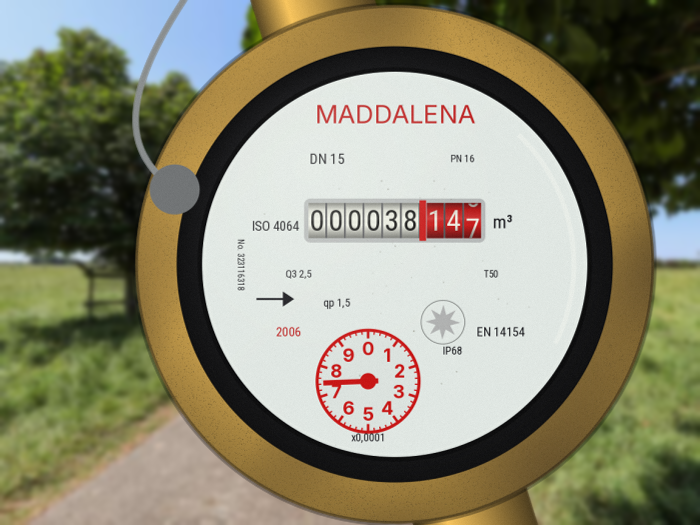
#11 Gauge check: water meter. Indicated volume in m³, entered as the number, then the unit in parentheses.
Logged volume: 38.1467 (m³)
